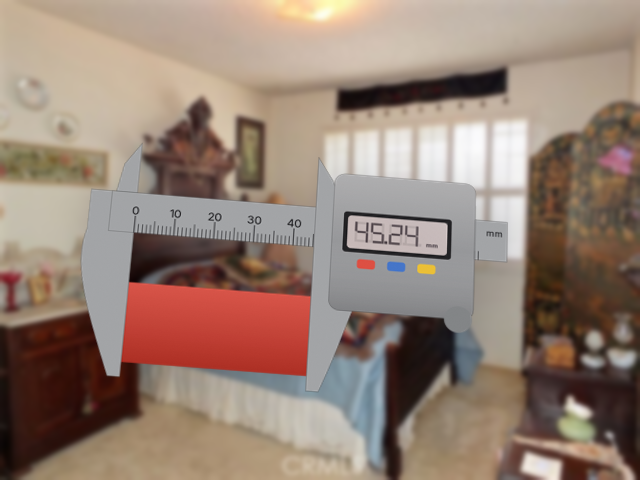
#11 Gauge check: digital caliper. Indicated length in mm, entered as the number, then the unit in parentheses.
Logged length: 45.24 (mm)
